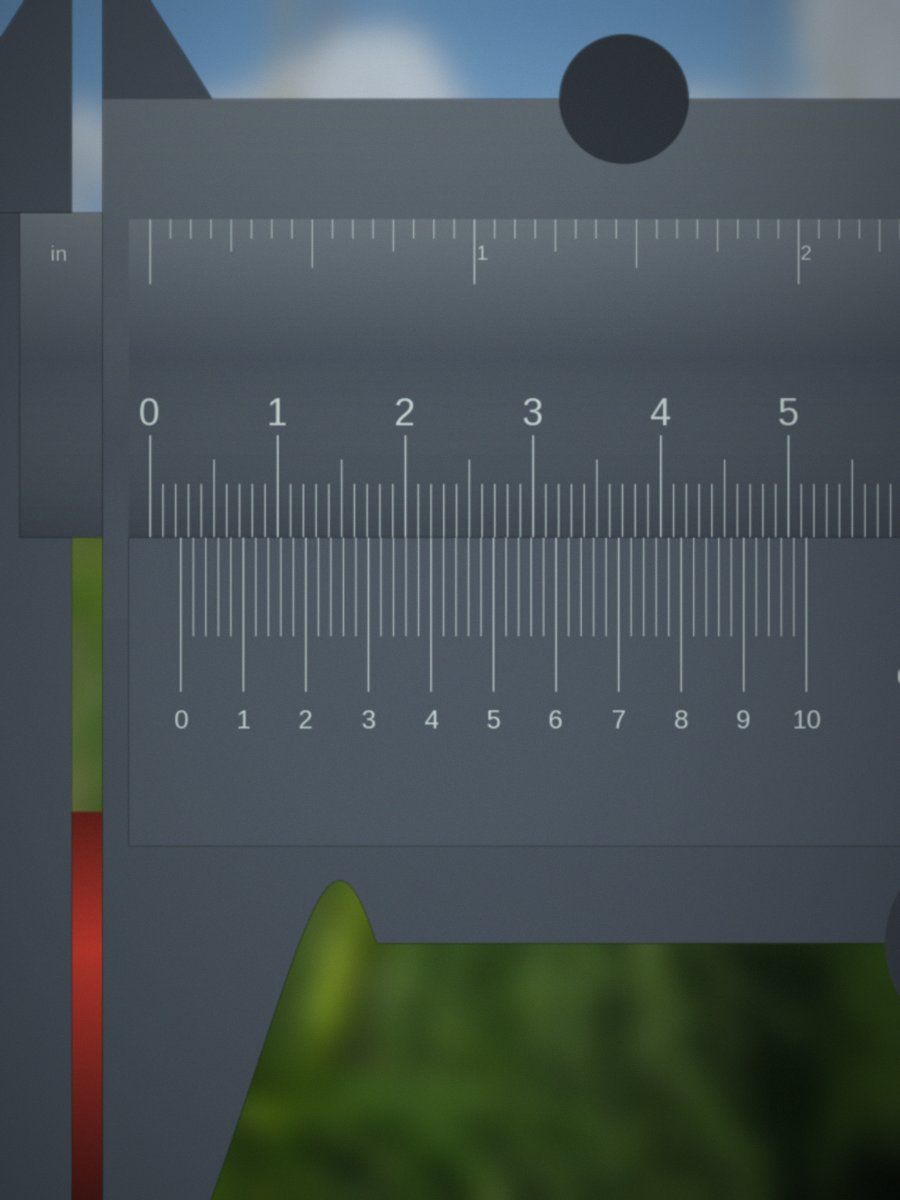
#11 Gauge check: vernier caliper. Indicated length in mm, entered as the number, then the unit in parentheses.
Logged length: 2.4 (mm)
